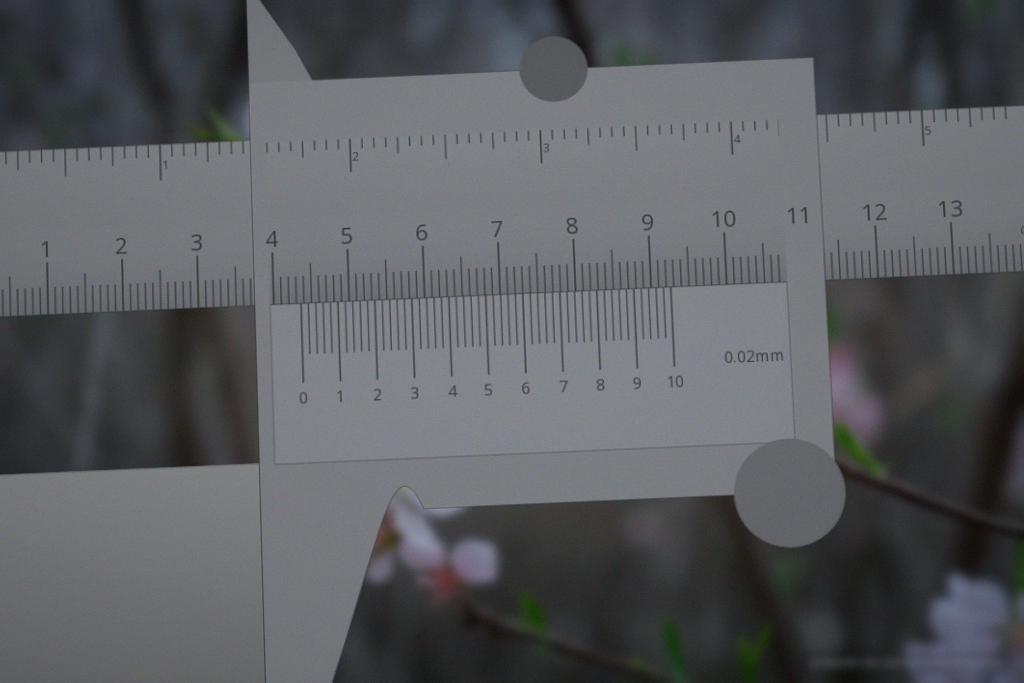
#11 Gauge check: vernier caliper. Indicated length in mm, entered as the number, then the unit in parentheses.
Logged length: 43.6 (mm)
